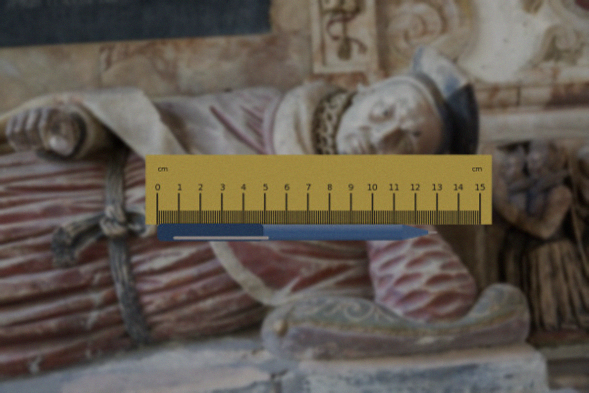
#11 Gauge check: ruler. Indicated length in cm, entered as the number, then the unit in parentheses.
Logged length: 13 (cm)
